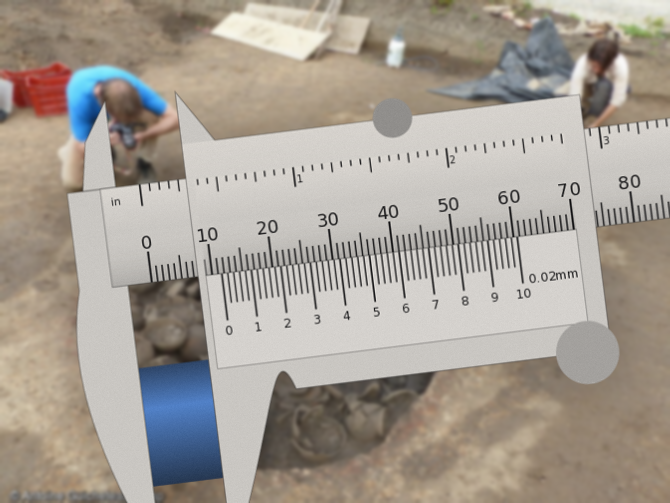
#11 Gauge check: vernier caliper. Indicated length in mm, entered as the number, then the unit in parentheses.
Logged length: 11.6 (mm)
